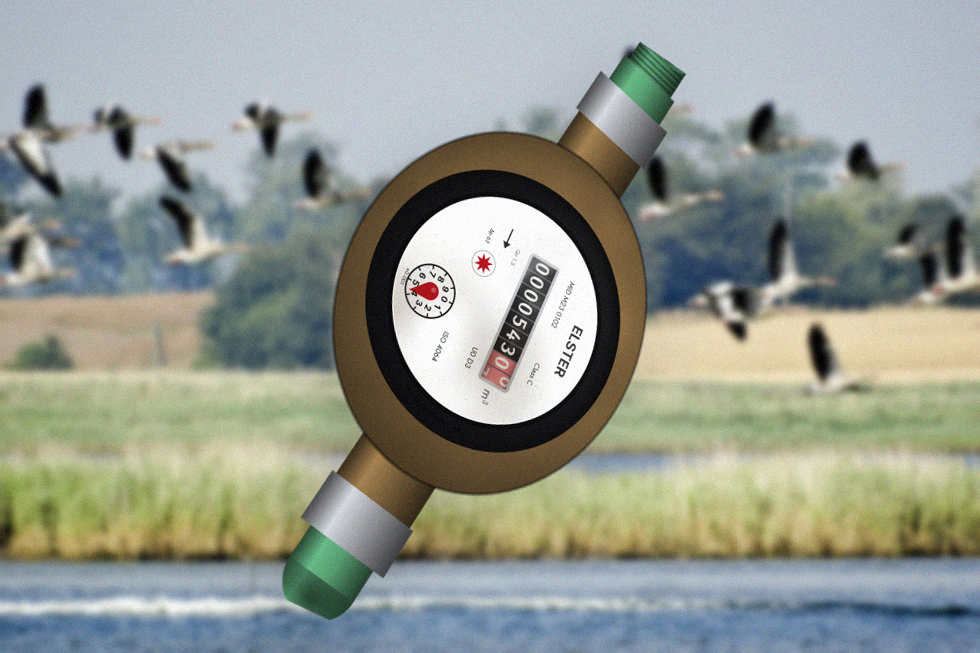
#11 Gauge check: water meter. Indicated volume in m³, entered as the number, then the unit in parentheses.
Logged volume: 543.064 (m³)
